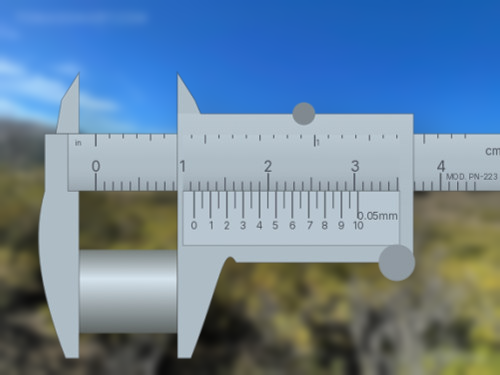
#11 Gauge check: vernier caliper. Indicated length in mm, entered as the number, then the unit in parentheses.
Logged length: 11.4 (mm)
